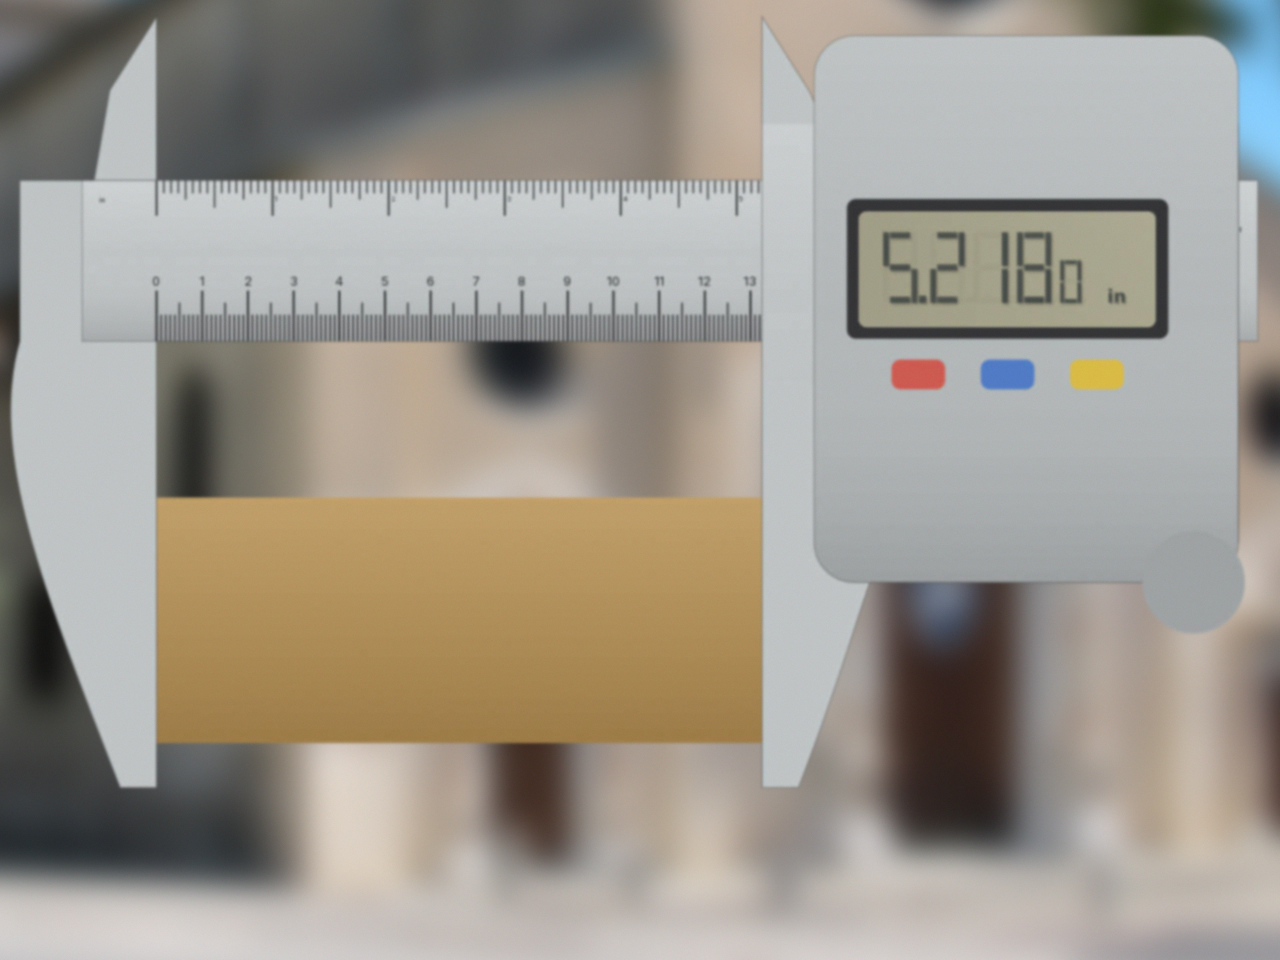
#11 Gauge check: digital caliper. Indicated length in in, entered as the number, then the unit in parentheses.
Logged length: 5.2180 (in)
